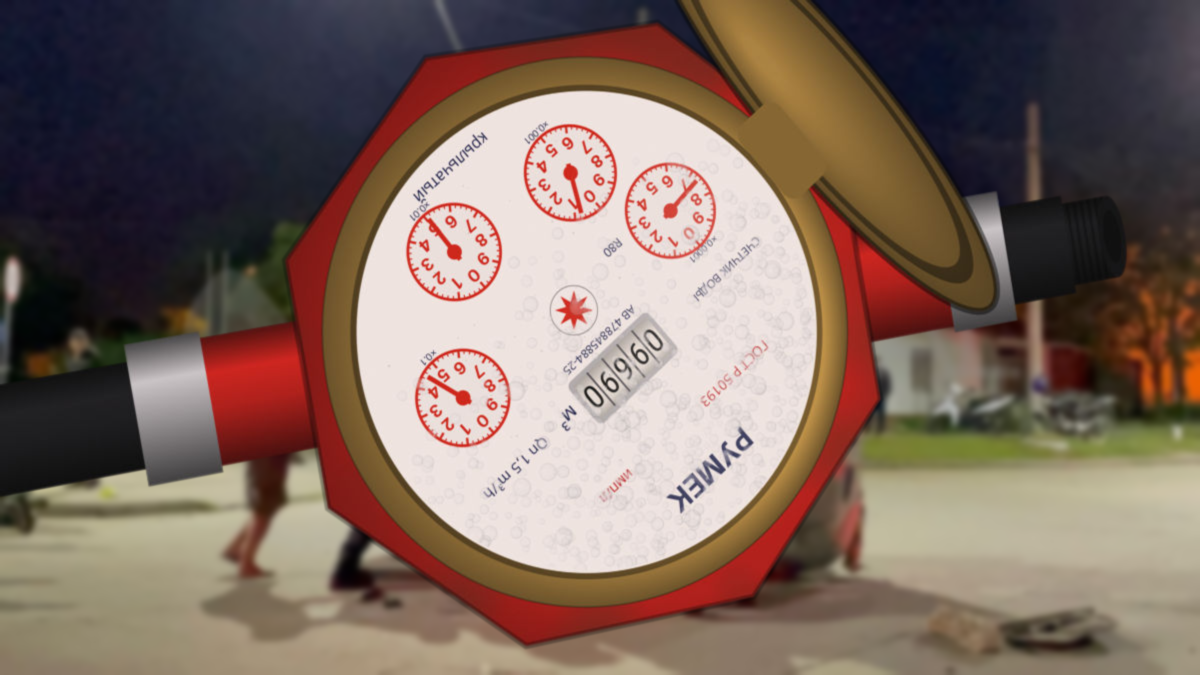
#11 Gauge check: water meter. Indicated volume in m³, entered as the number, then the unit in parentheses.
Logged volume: 9690.4507 (m³)
